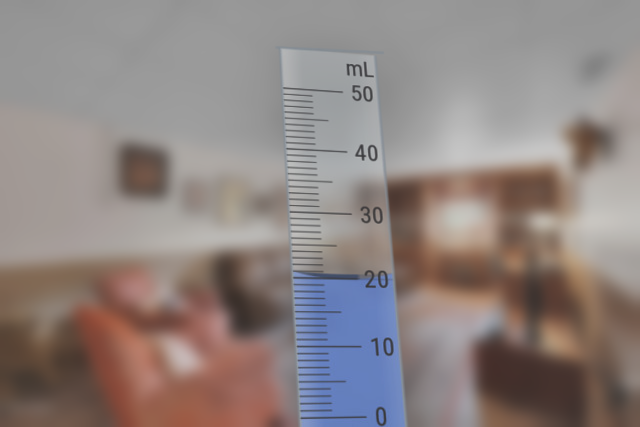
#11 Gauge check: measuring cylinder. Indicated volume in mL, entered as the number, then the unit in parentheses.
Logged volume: 20 (mL)
